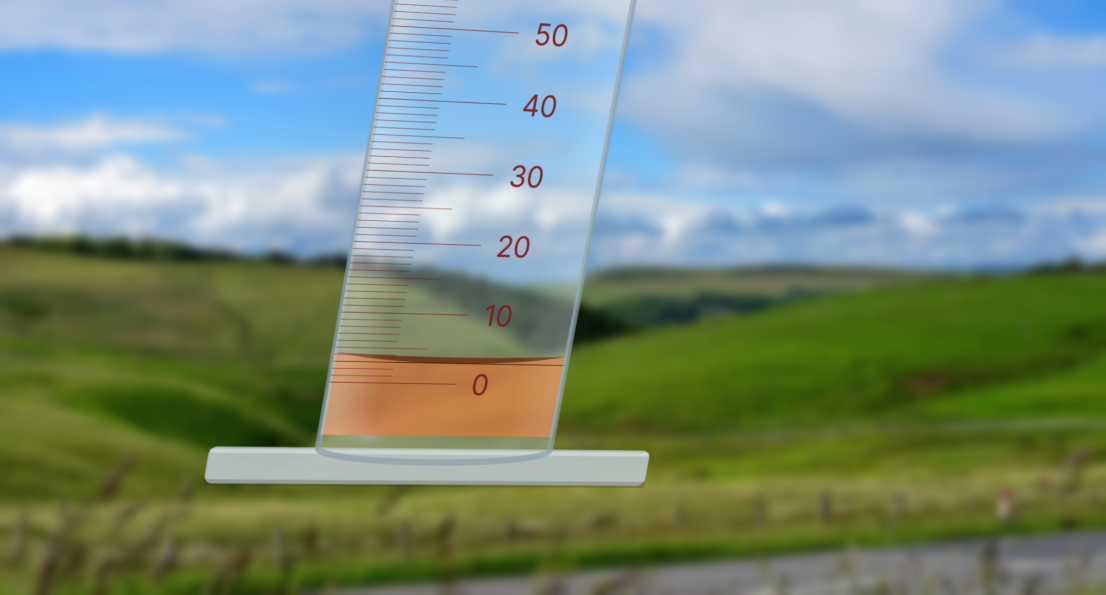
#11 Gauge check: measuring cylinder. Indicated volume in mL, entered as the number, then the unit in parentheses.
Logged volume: 3 (mL)
